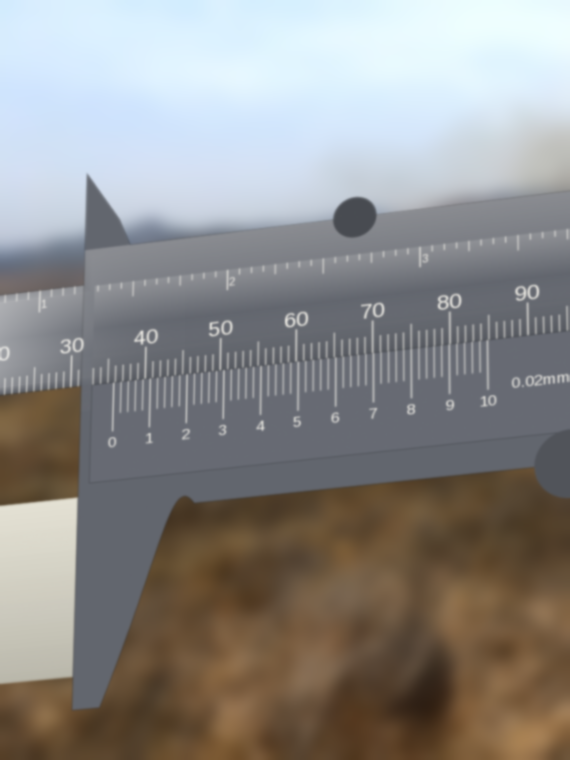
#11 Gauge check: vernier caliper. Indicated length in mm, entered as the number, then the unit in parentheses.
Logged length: 35.8 (mm)
